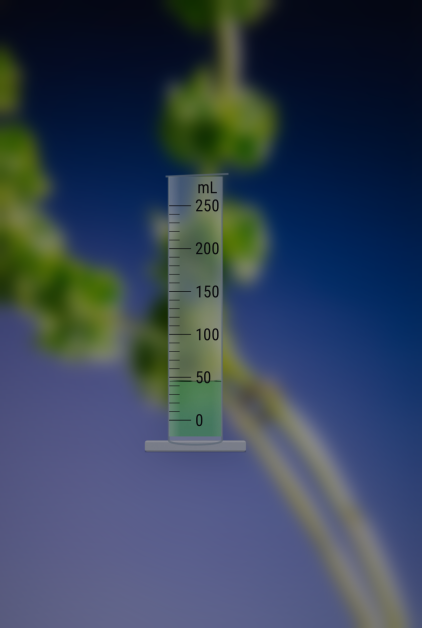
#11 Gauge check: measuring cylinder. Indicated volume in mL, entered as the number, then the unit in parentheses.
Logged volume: 45 (mL)
